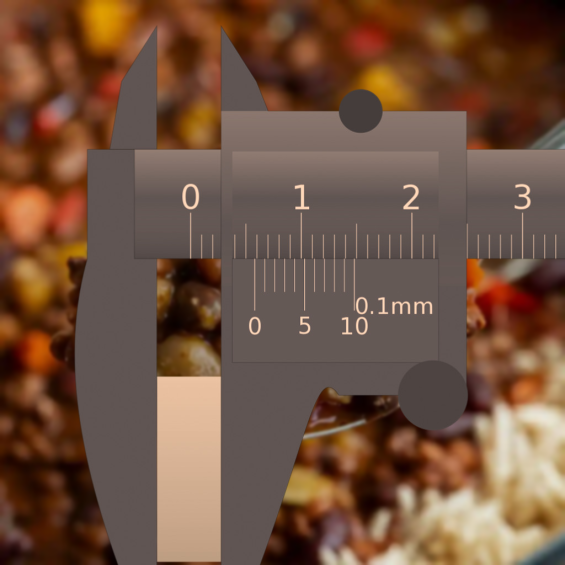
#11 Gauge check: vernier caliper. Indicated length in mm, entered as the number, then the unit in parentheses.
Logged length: 5.8 (mm)
